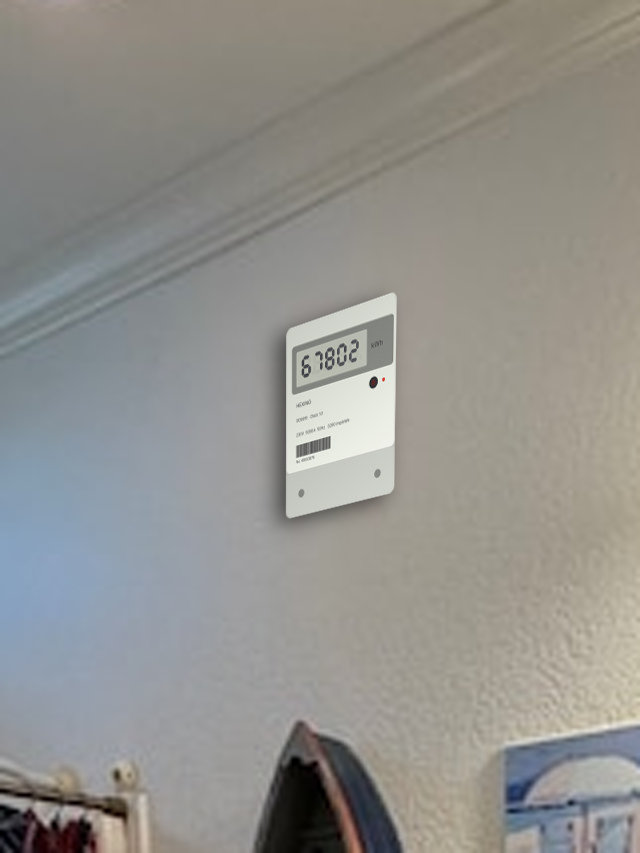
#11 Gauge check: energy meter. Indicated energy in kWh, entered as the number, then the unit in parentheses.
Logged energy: 67802 (kWh)
